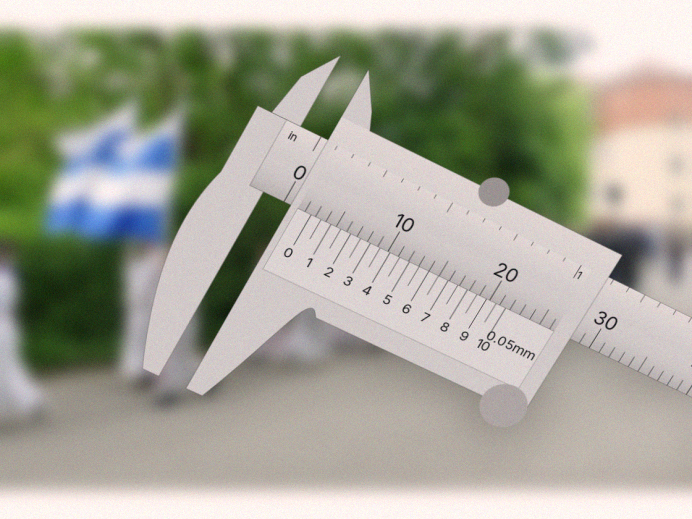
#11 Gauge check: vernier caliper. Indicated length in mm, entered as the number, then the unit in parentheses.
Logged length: 2.6 (mm)
